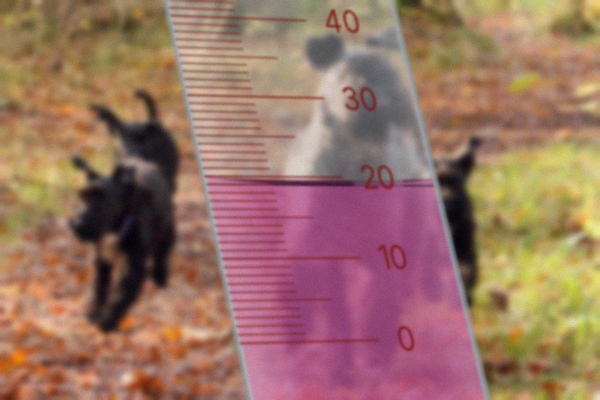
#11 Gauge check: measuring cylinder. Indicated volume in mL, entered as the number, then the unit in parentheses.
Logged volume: 19 (mL)
